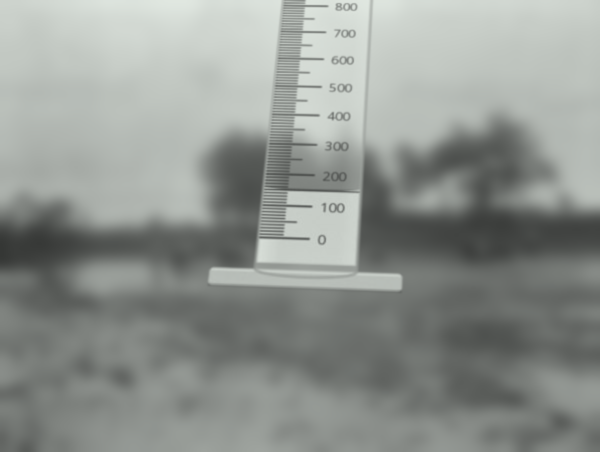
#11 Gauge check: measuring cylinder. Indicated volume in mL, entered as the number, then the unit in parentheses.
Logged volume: 150 (mL)
